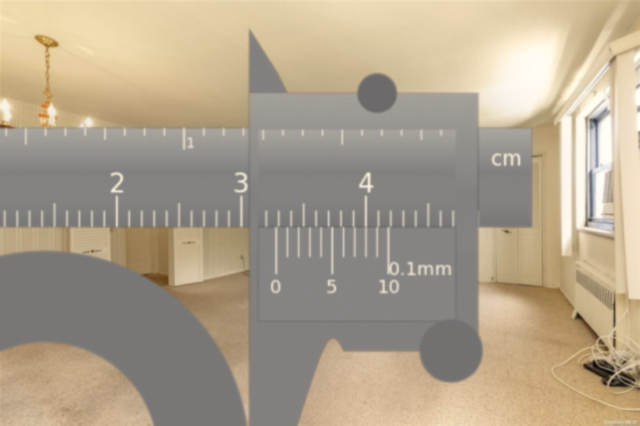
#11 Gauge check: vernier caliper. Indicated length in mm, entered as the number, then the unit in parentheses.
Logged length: 32.8 (mm)
